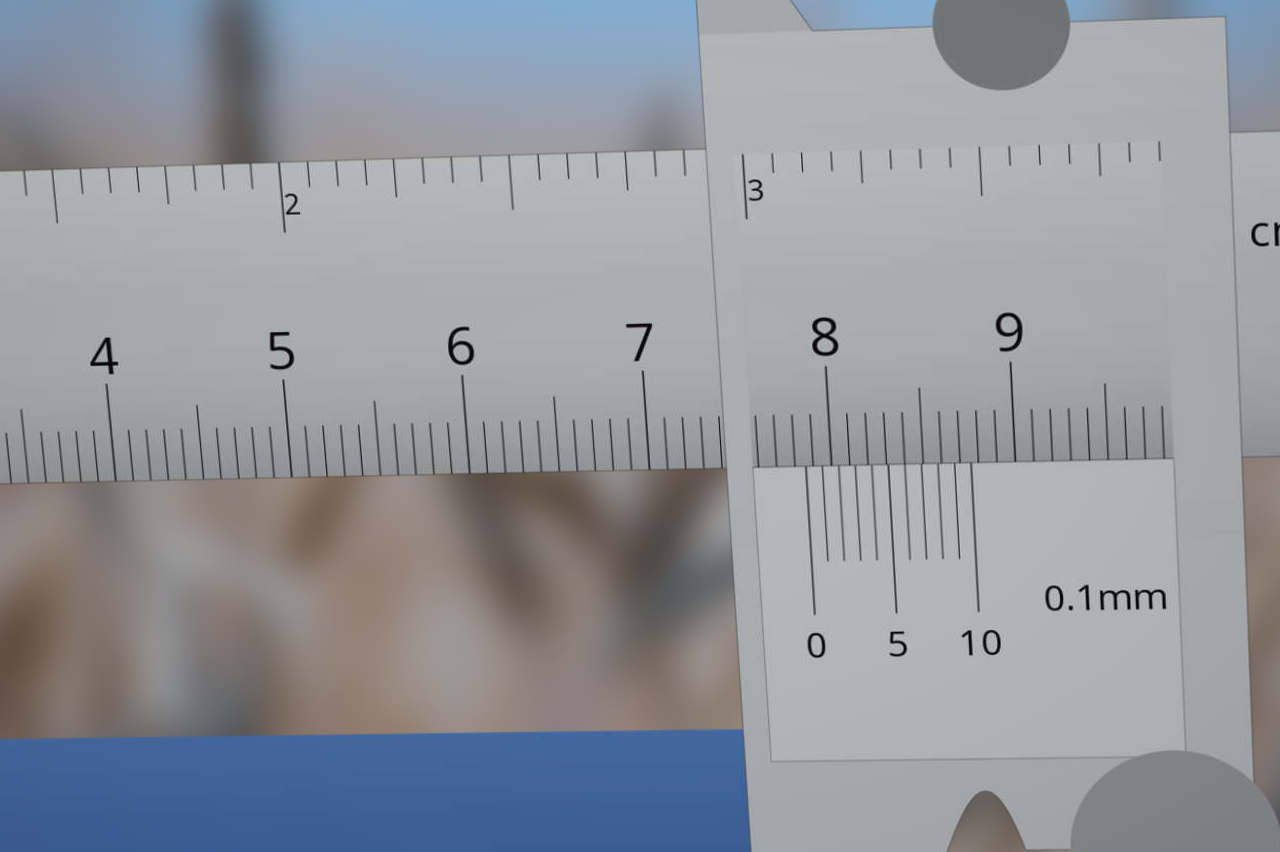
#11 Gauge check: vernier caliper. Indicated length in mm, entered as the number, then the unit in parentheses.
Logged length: 78.6 (mm)
